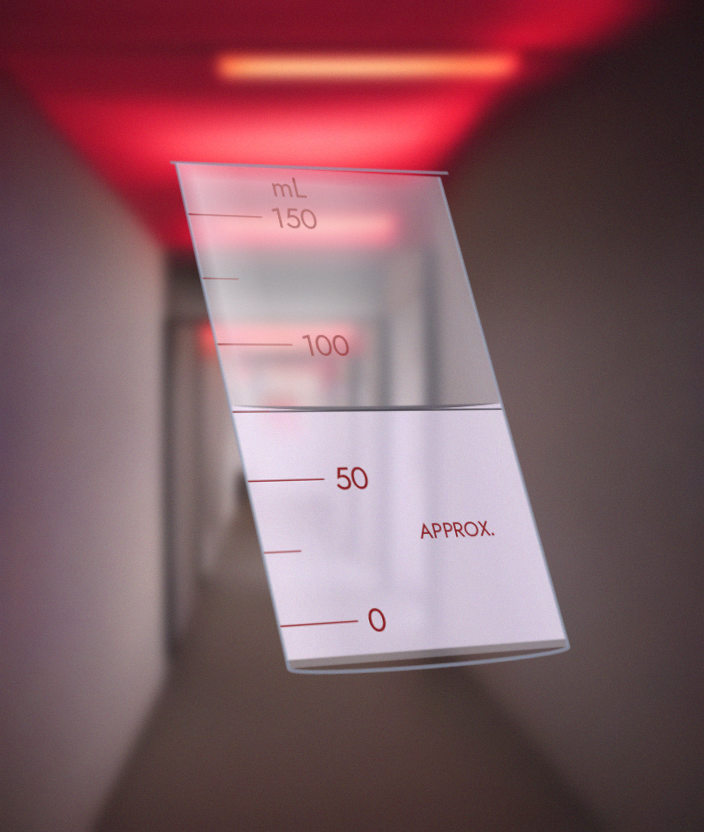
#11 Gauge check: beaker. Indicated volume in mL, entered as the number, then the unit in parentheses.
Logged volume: 75 (mL)
